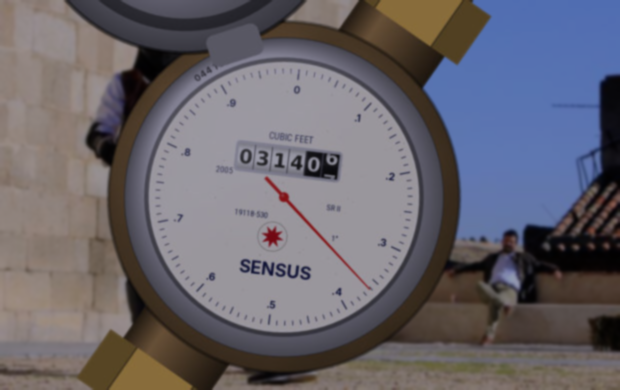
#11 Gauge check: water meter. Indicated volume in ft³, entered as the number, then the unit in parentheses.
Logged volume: 31406.36 (ft³)
